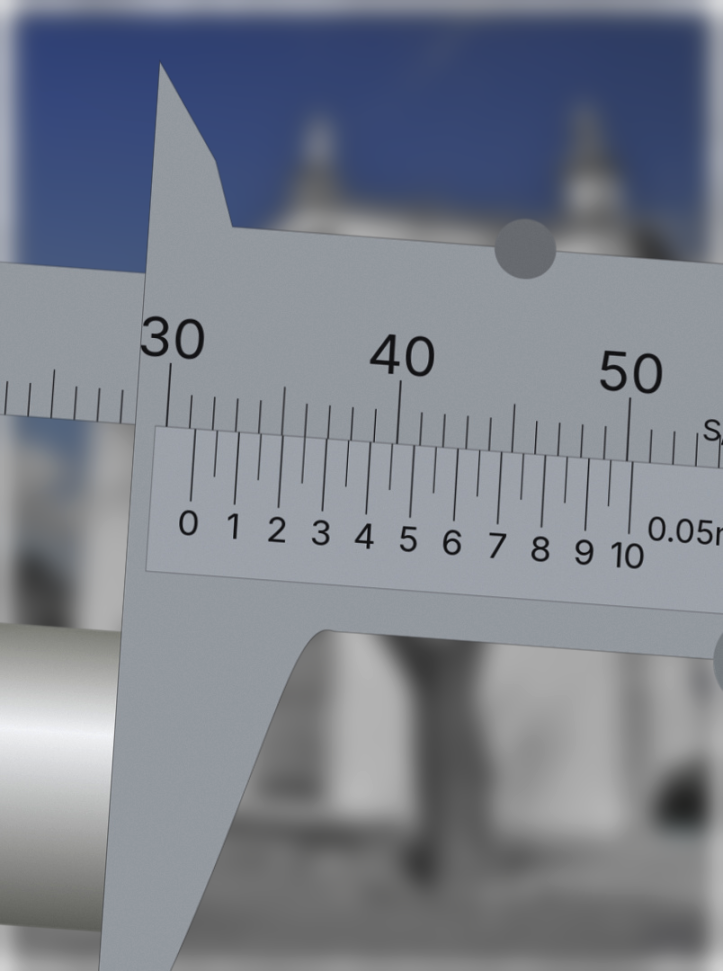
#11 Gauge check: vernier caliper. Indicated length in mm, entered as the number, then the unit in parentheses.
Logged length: 31.25 (mm)
